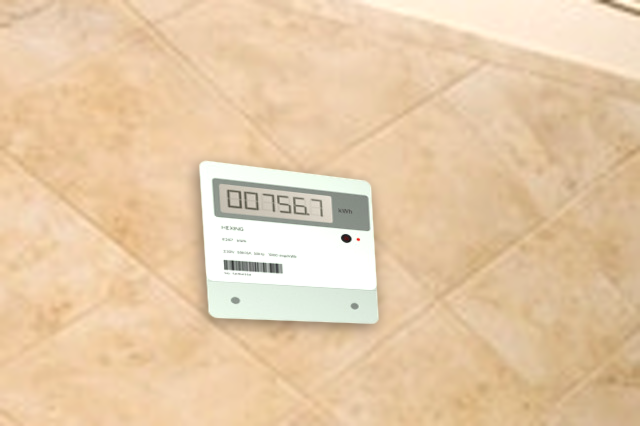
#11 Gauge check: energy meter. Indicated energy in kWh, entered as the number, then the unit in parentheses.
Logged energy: 756.7 (kWh)
